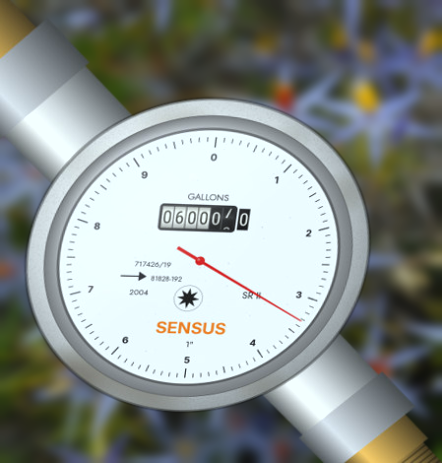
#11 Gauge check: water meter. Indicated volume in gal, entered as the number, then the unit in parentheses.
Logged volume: 600073.3 (gal)
